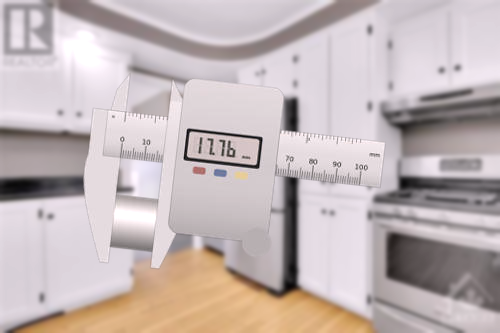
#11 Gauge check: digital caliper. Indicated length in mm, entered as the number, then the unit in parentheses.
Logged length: 17.76 (mm)
